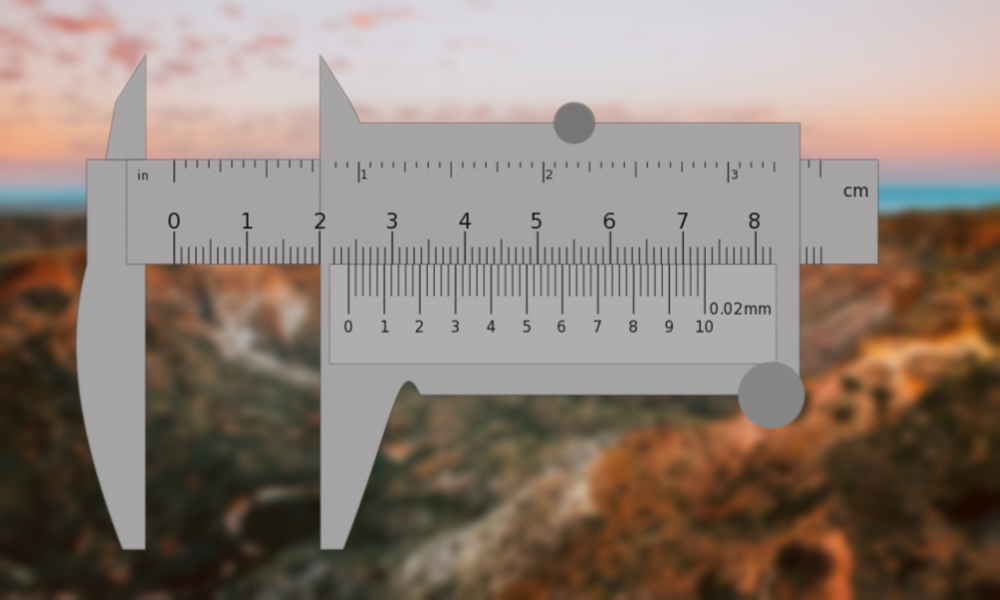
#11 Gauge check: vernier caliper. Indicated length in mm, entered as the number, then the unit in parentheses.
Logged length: 24.0 (mm)
